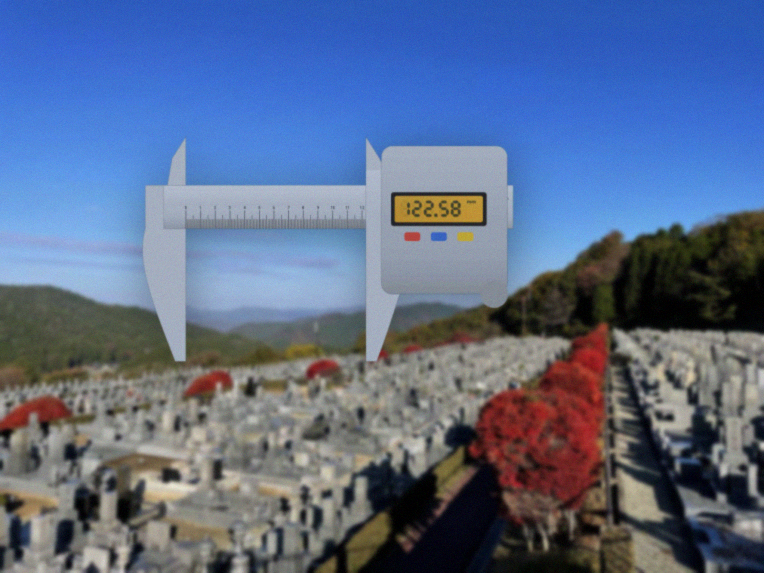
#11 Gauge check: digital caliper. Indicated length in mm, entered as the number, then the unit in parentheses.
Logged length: 122.58 (mm)
